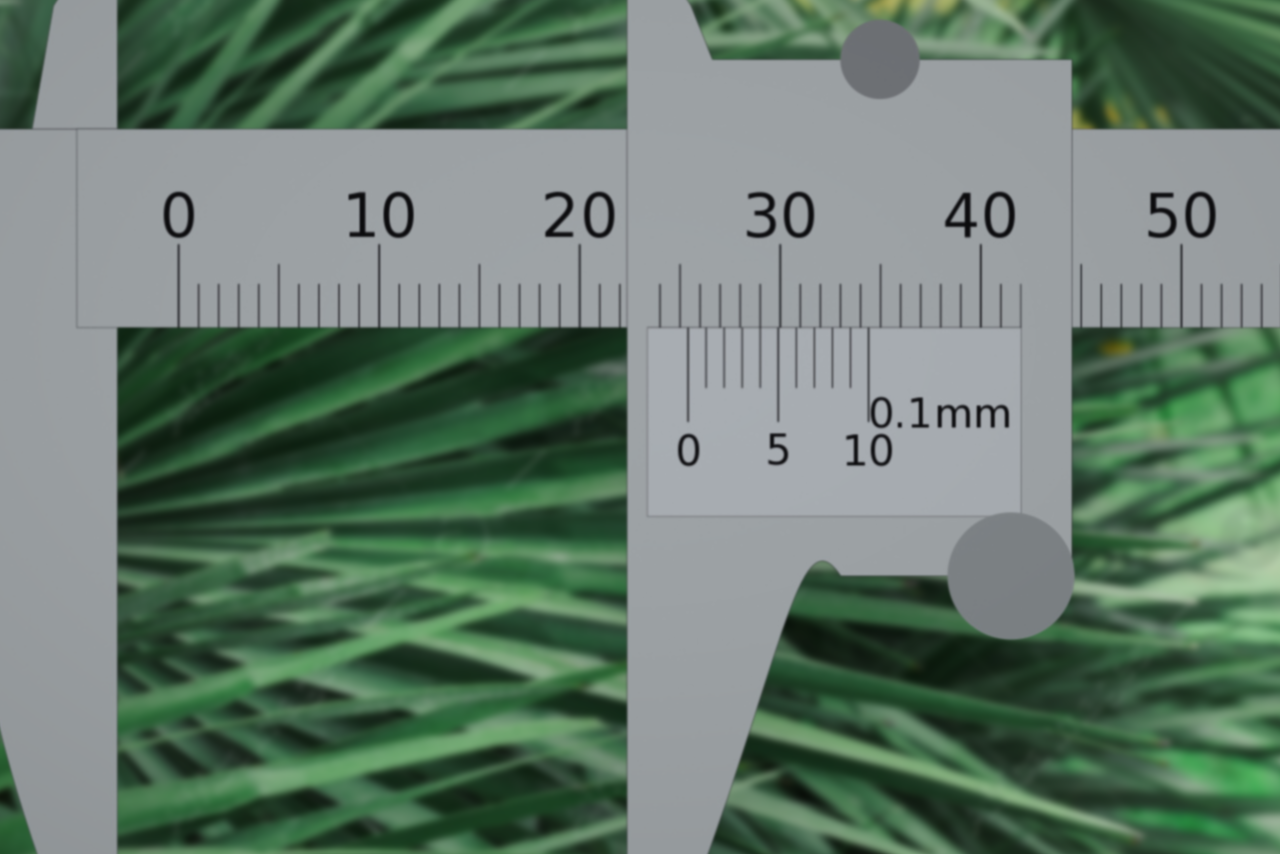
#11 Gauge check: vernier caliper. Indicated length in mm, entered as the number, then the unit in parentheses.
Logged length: 25.4 (mm)
